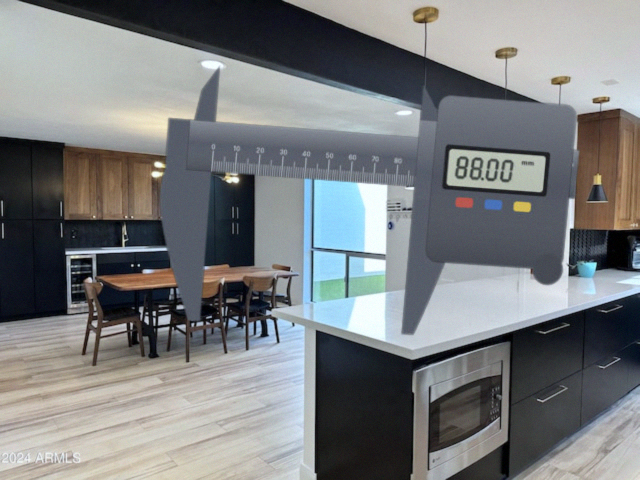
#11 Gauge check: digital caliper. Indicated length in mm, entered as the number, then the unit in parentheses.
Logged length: 88.00 (mm)
